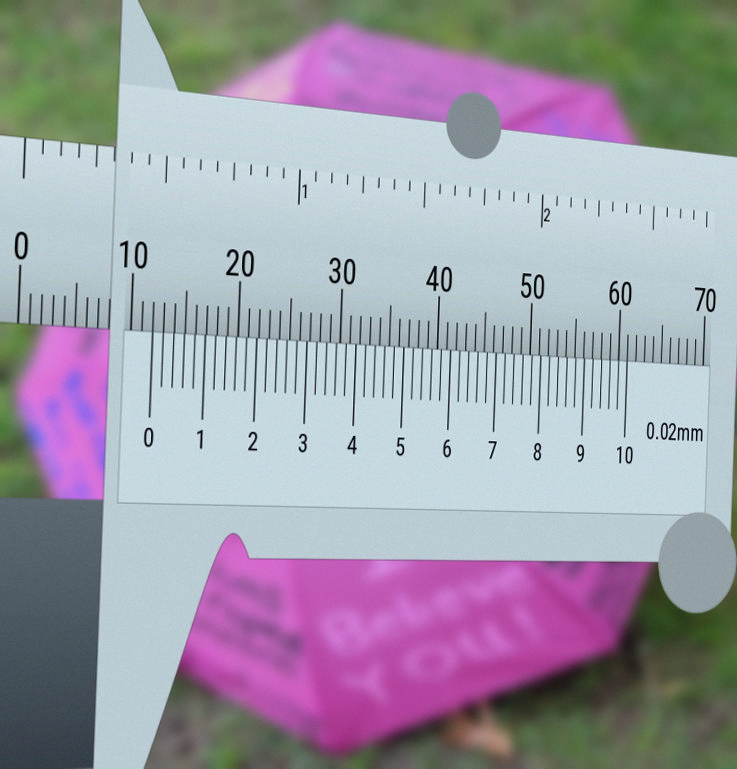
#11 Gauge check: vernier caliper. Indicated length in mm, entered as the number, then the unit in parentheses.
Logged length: 12.0 (mm)
